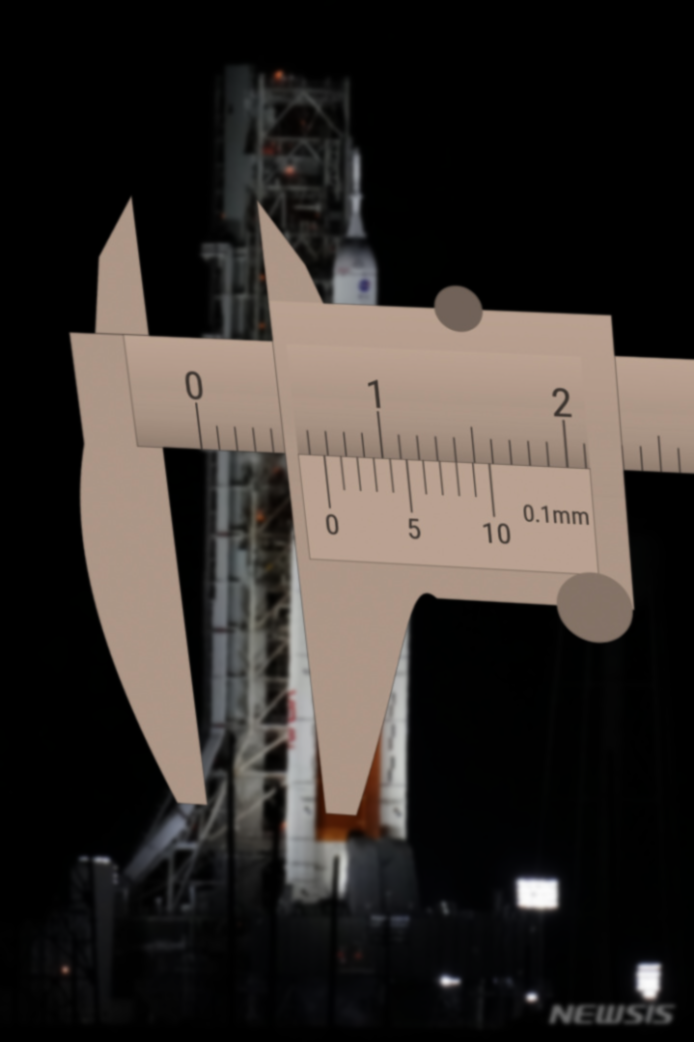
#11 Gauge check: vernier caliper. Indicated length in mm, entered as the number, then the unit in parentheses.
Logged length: 6.8 (mm)
